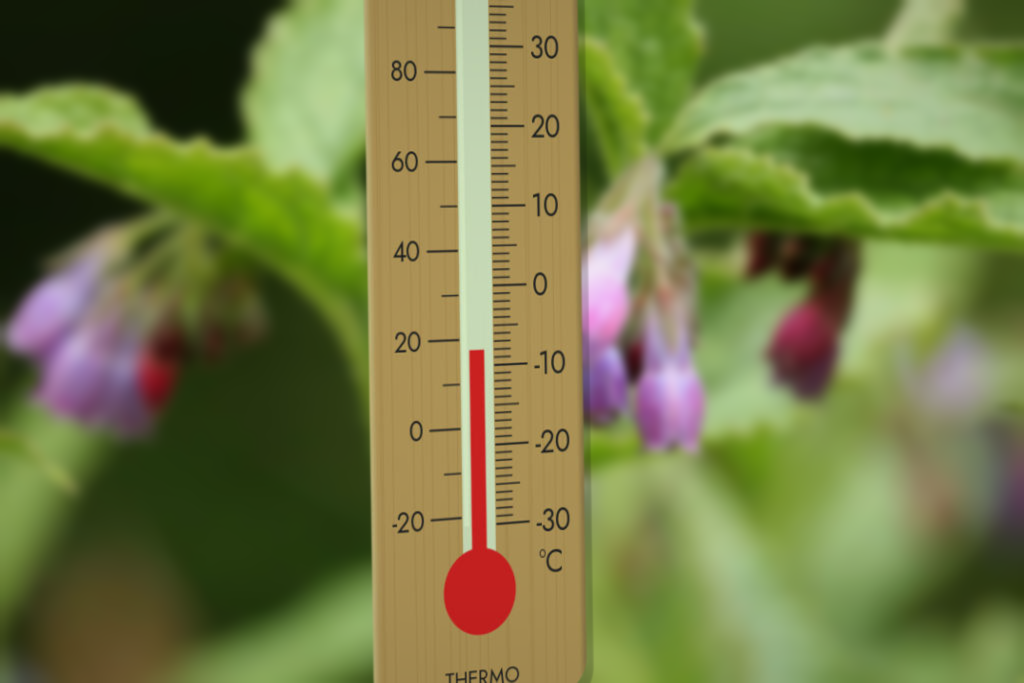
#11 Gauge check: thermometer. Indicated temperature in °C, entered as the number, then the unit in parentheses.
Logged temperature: -8 (°C)
